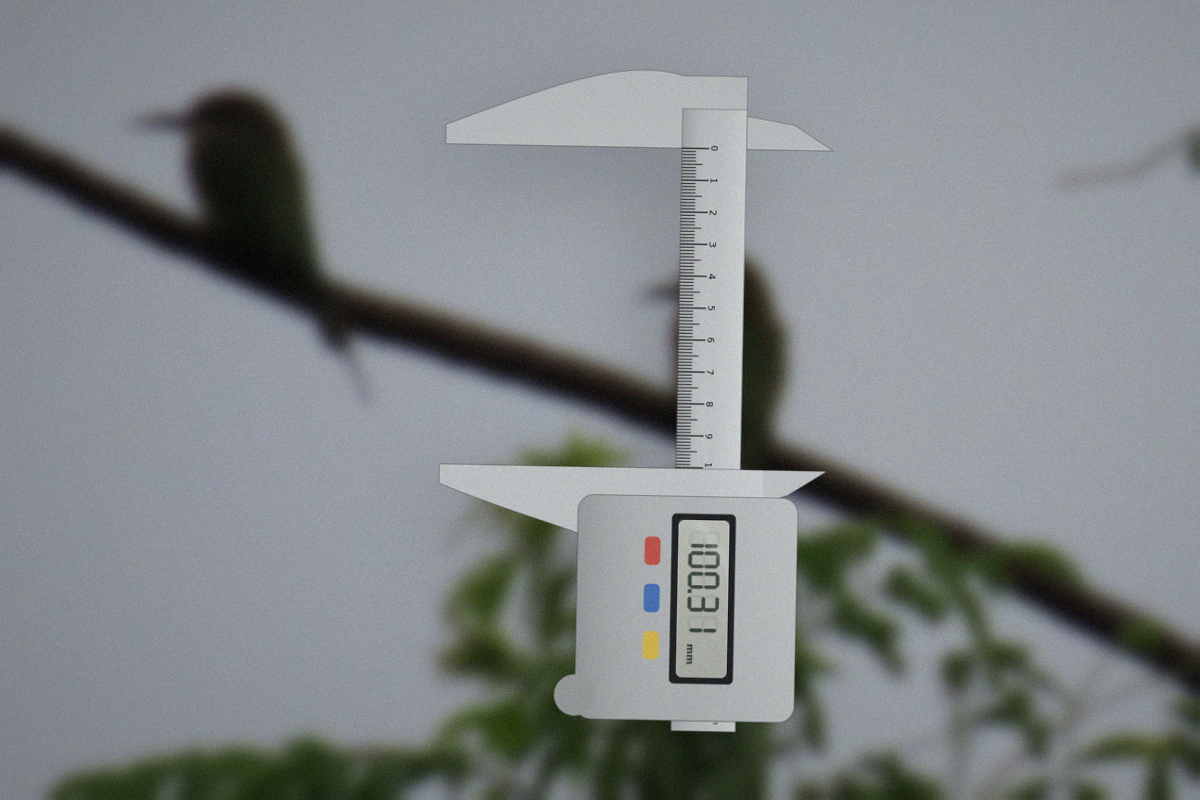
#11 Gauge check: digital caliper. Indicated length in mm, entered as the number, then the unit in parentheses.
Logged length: 100.31 (mm)
